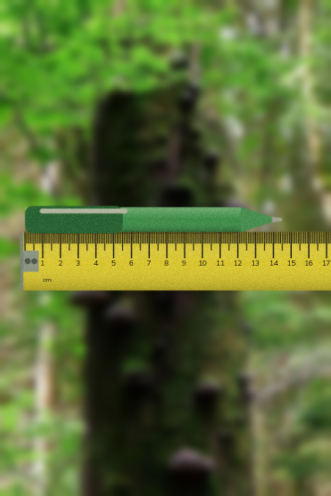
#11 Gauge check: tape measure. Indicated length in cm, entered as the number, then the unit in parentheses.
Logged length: 14.5 (cm)
